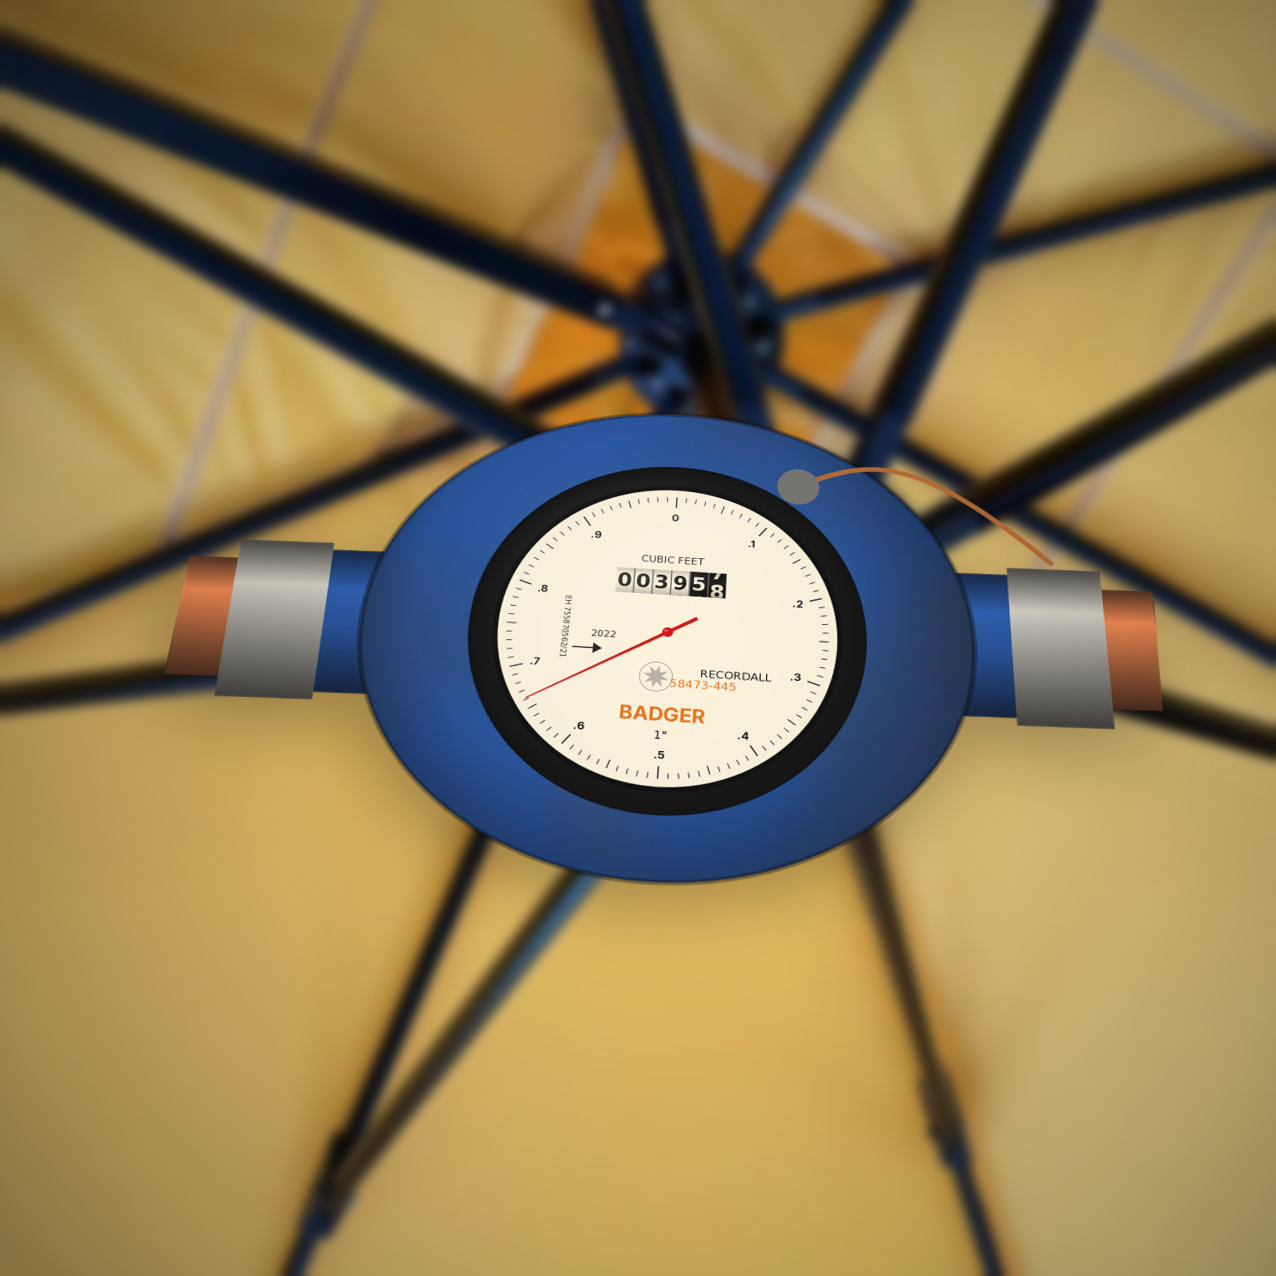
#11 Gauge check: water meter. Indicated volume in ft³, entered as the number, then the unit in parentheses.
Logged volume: 3957.66 (ft³)
